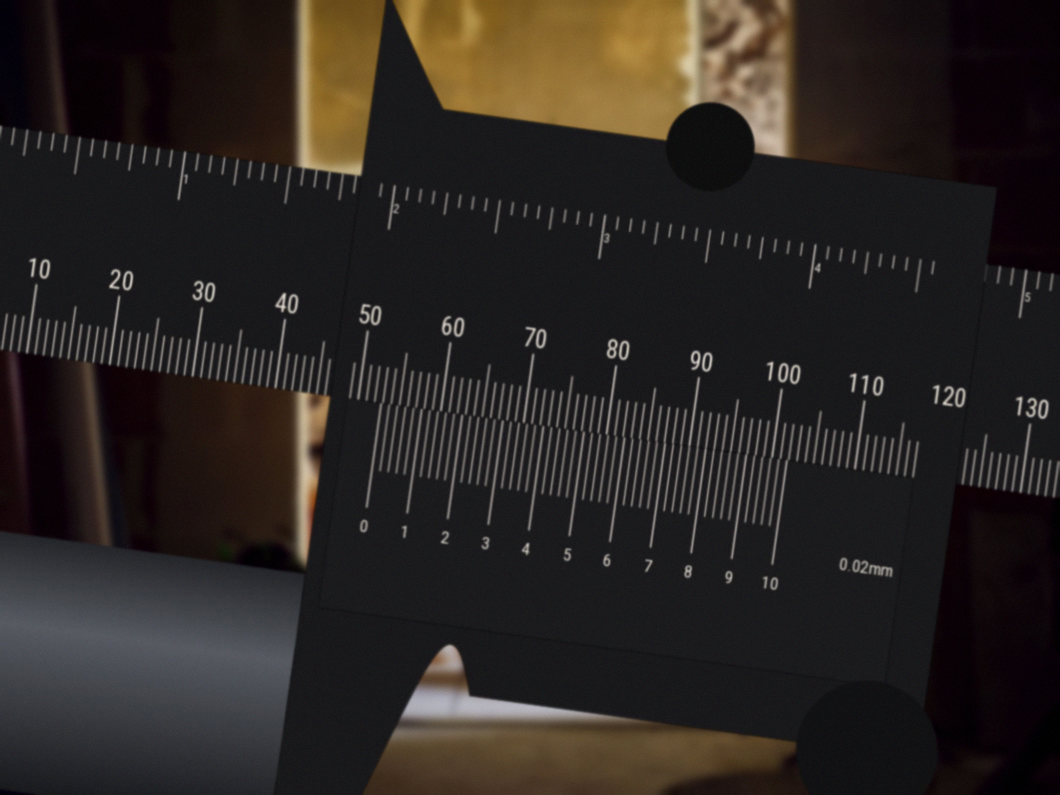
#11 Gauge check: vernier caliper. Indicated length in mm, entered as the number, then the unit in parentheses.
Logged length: 52.8 (mm)
